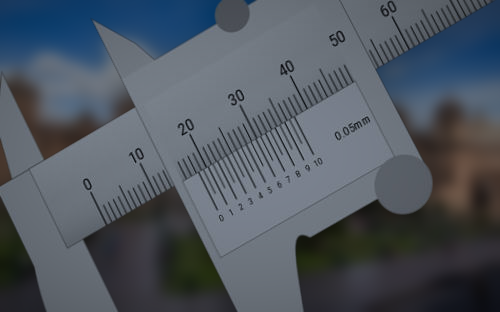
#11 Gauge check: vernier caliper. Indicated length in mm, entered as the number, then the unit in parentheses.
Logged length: 18.4 (mm)
